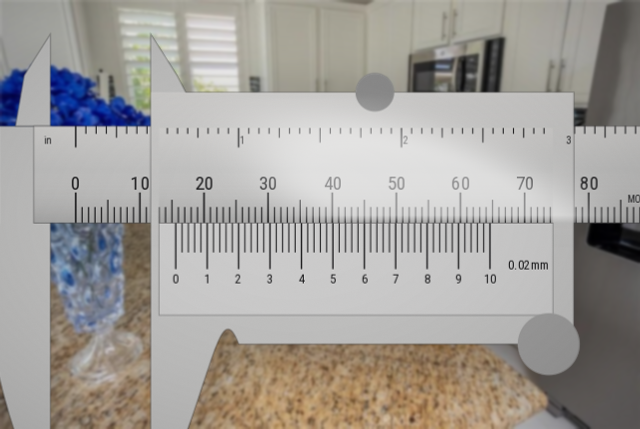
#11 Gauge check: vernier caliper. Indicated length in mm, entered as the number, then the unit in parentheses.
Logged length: 15.6 (mm)
